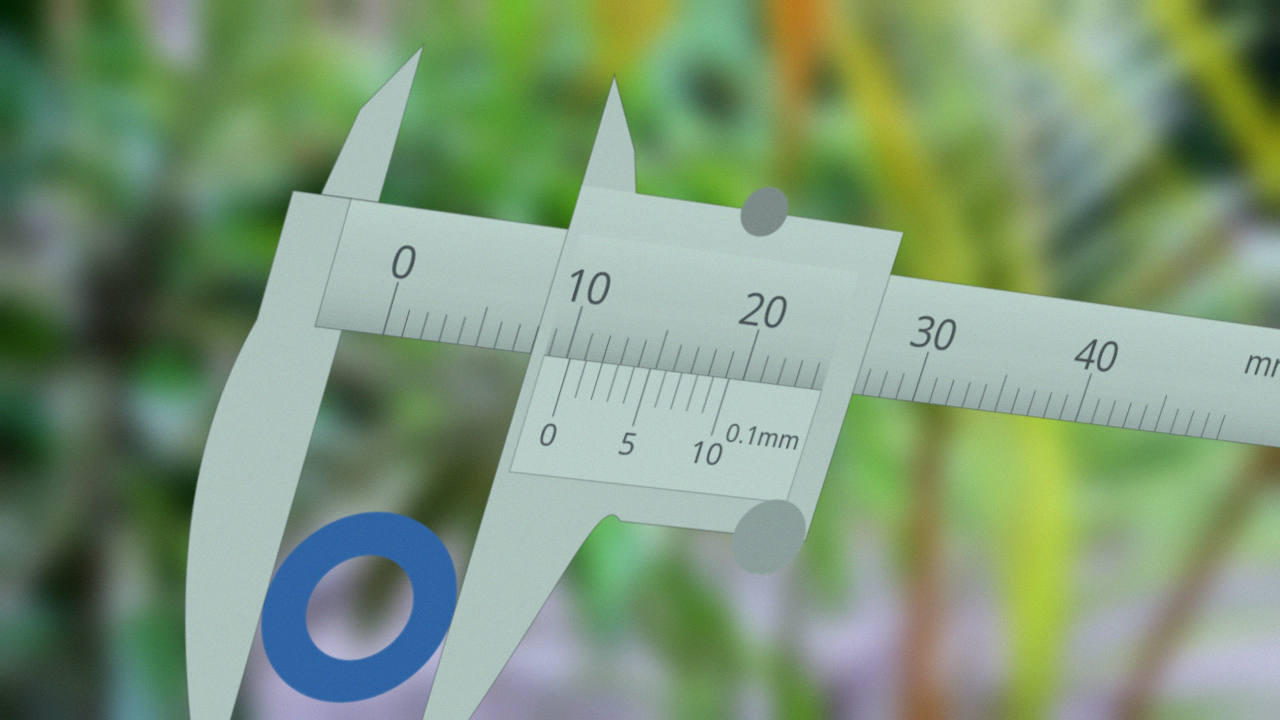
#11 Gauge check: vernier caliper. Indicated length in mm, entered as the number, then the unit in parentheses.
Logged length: 10.2 (mm)
